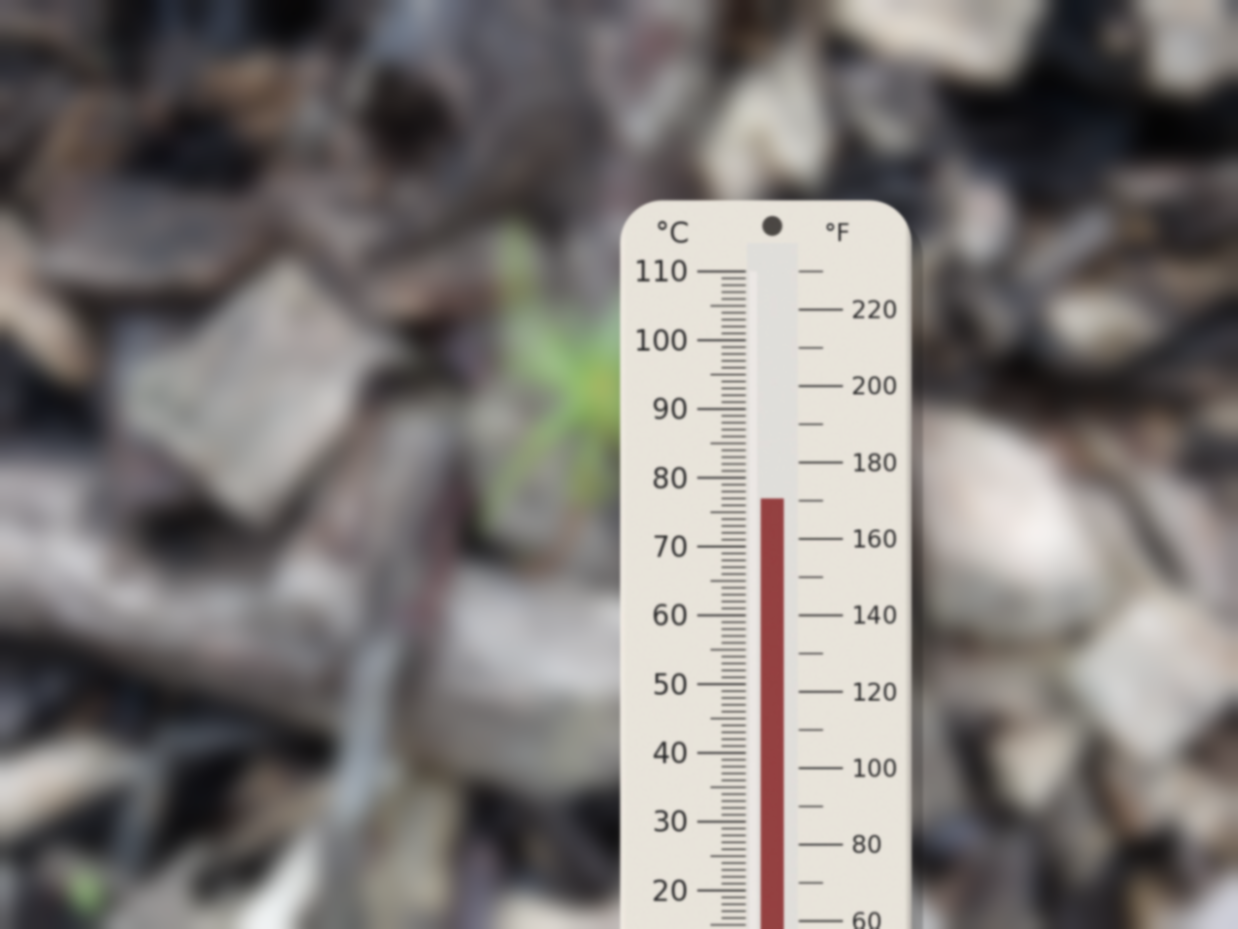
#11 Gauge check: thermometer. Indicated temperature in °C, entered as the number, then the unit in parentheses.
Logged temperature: 77 (°C)
